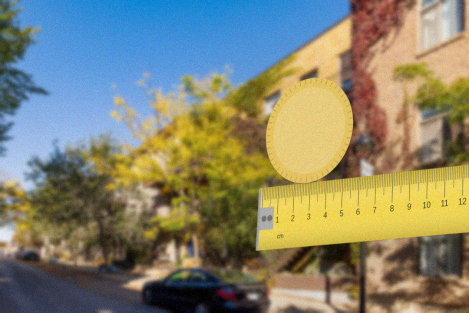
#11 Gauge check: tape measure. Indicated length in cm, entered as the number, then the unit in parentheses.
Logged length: 5.5 (cm)
